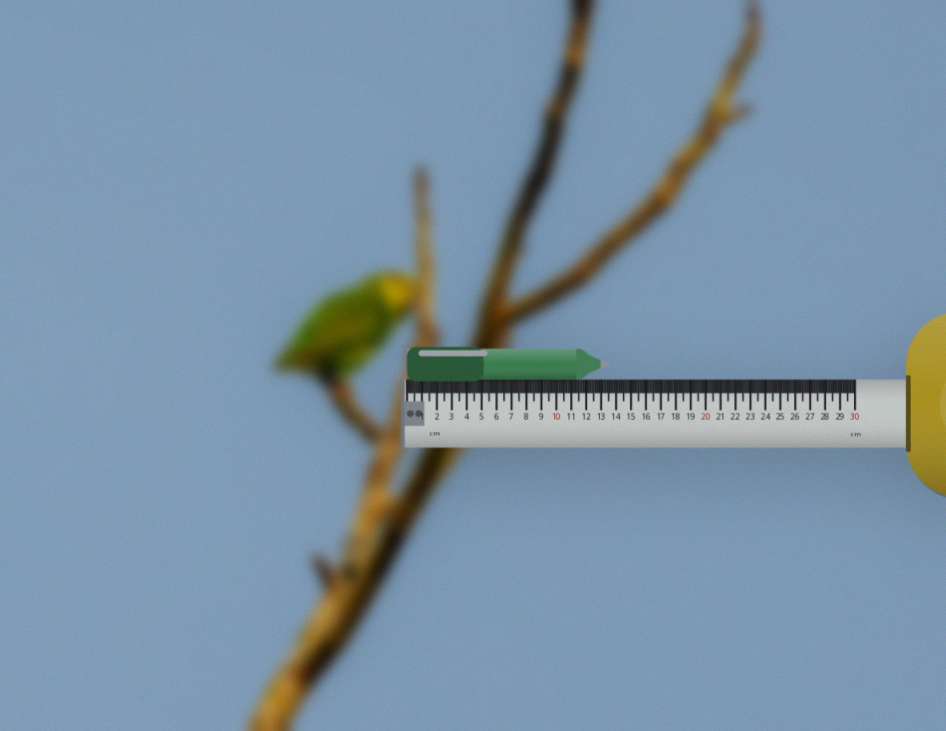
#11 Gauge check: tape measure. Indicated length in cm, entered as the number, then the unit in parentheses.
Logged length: 13.5 (cm)
